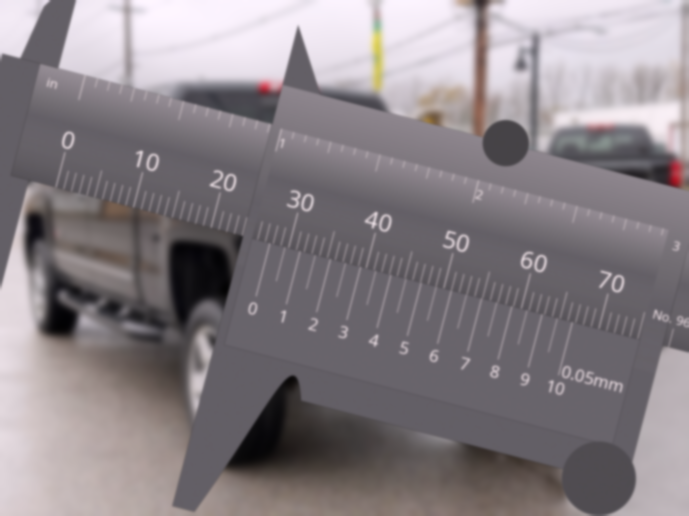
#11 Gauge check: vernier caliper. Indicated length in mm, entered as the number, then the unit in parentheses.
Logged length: 27.6 (mm)
